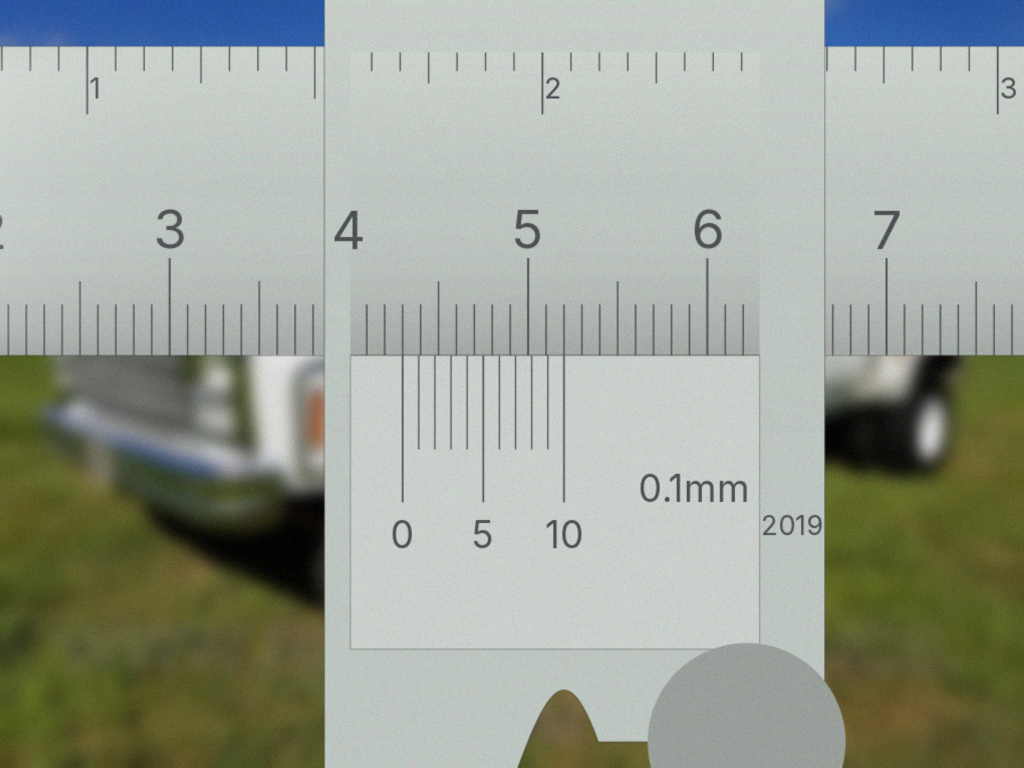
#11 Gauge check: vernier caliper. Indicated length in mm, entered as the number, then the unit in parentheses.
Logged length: 43.0 (mm)
